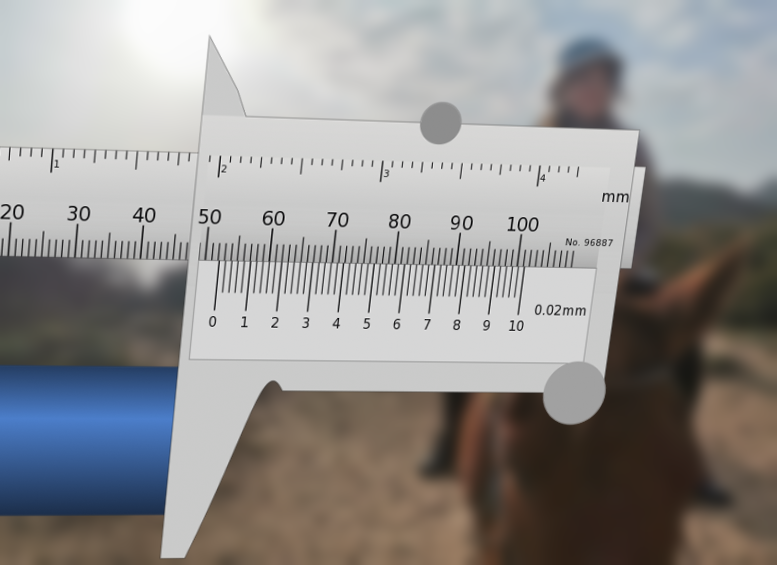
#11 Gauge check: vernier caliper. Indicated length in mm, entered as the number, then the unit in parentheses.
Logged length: 52.2 (mm)
